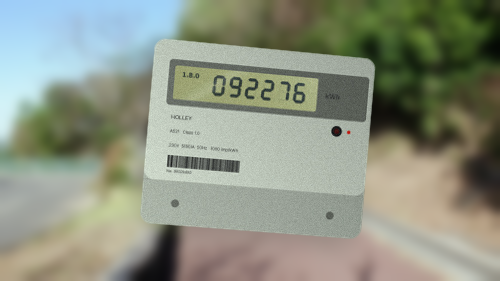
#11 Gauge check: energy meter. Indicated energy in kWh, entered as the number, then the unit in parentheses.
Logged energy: 92276 (kWh)
